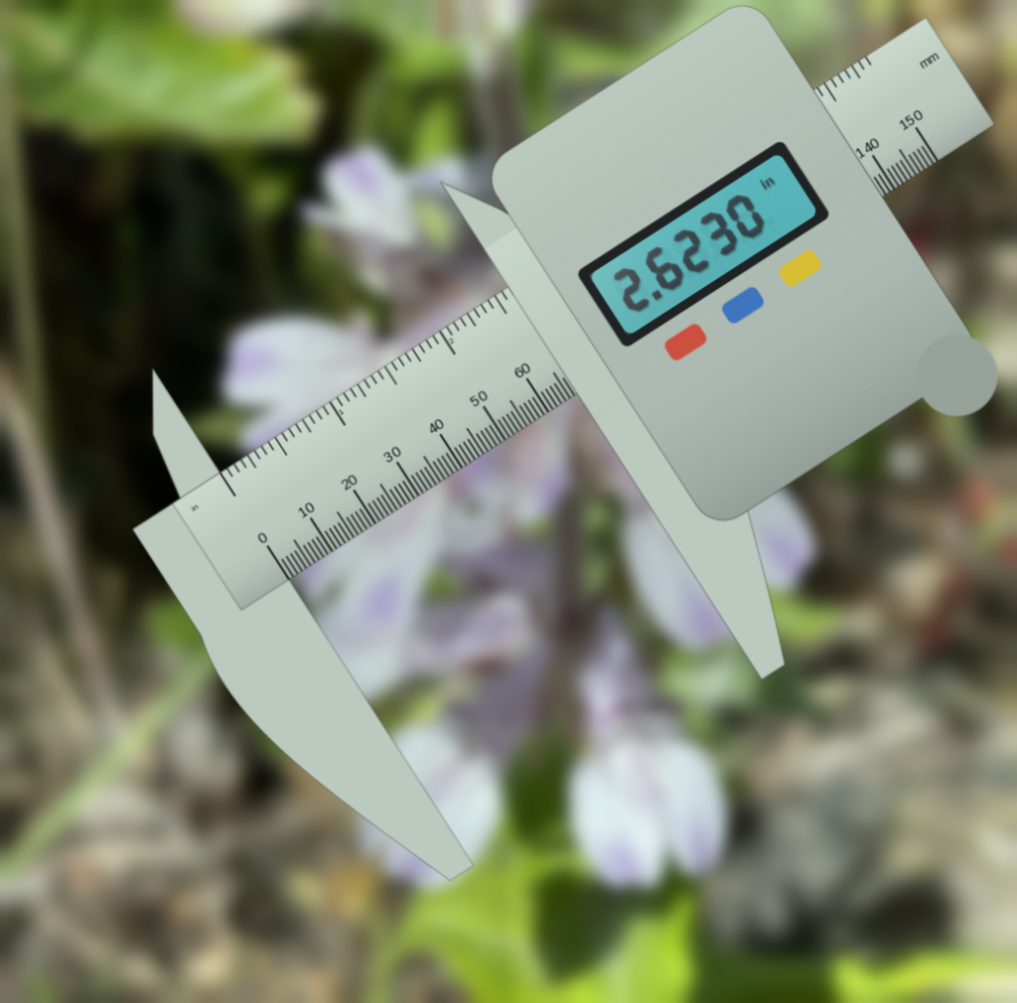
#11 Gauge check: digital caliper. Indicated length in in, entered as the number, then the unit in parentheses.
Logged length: 2.6230 (in)
